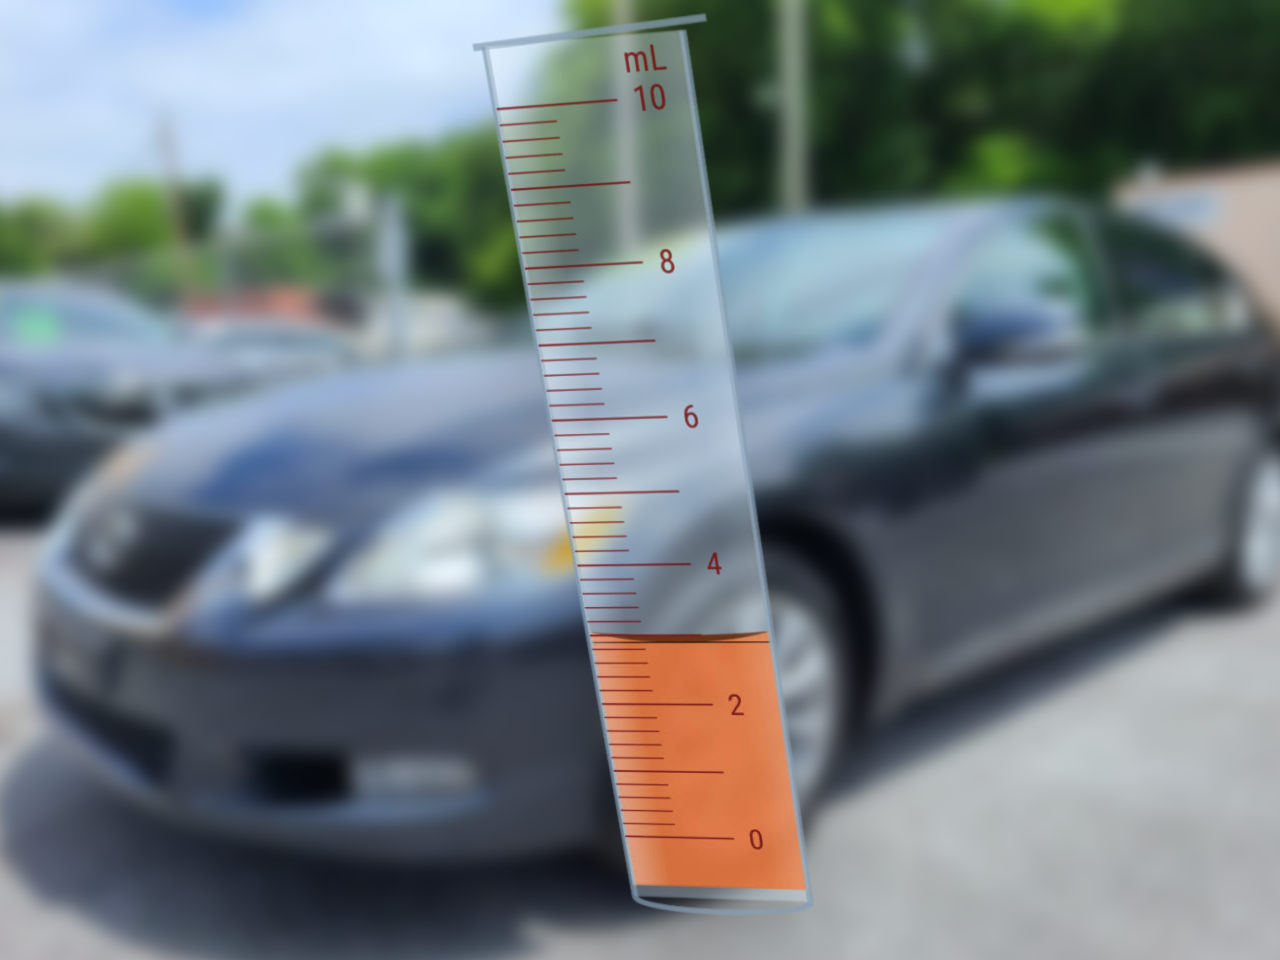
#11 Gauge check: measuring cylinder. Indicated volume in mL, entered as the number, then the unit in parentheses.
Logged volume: 2.9 (mL)
